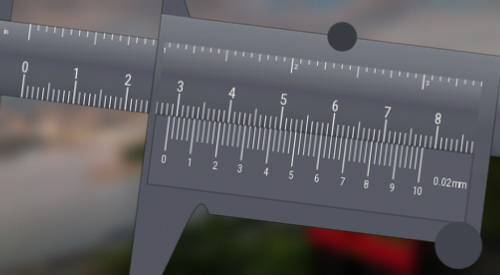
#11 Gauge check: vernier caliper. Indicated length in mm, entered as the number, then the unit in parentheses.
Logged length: 28.6 (mm)
